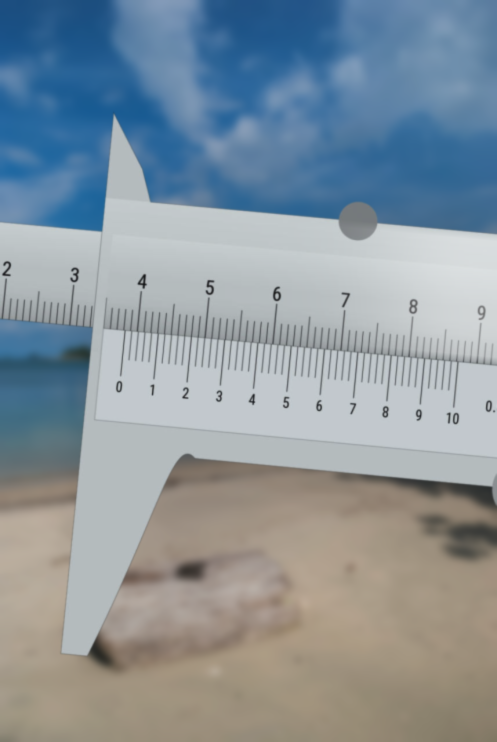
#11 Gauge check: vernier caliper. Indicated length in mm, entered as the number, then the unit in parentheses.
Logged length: 38.2 (mm)
